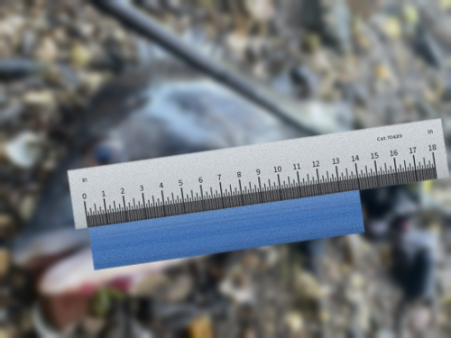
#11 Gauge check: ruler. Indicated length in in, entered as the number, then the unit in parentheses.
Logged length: 14 (in)
